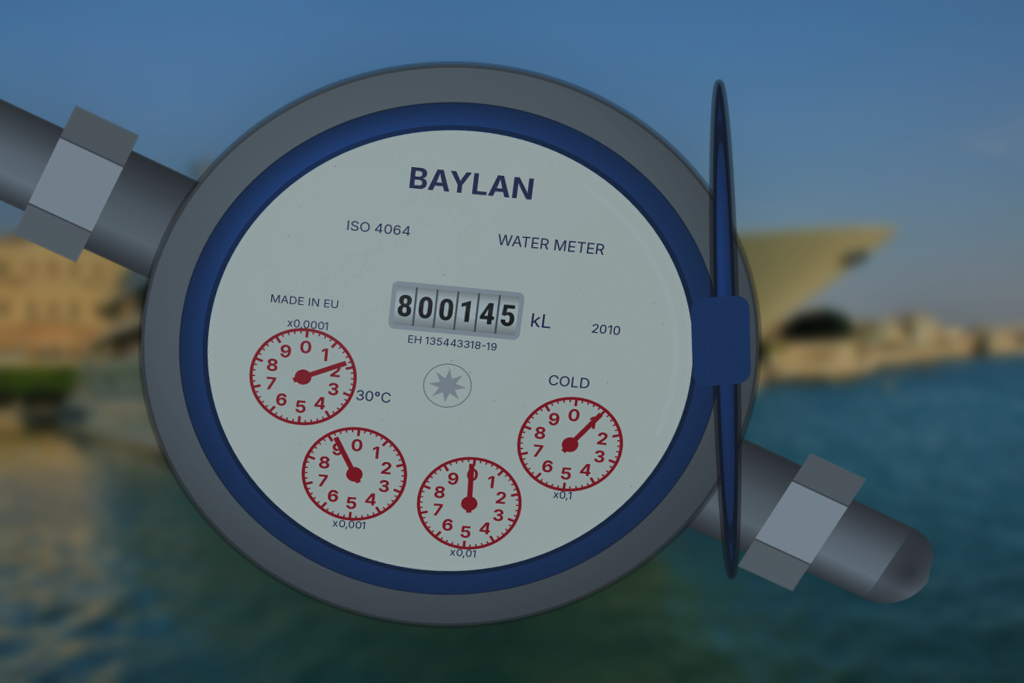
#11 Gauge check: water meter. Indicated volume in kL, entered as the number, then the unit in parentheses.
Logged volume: 800145.0991 (kL)
